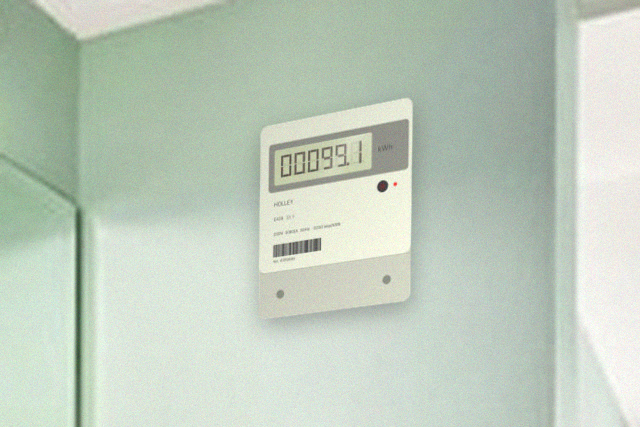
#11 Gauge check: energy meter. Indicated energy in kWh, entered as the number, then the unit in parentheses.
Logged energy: 99.1 (kWh)
